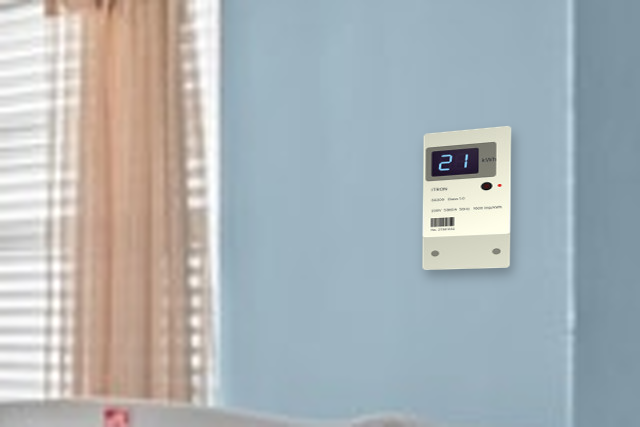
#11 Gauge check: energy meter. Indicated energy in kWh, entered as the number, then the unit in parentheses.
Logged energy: 21 (kWh)
